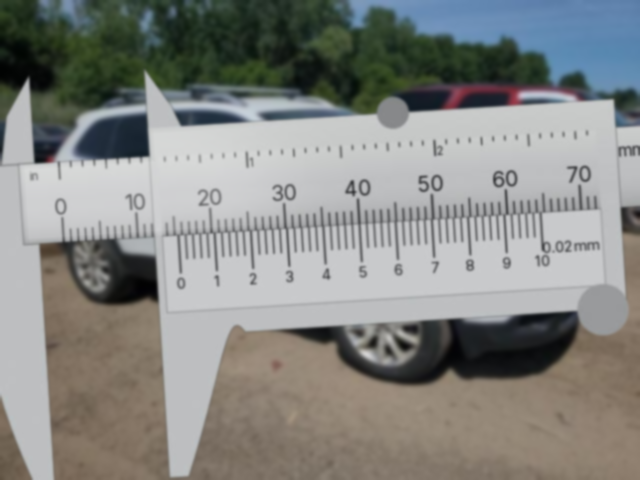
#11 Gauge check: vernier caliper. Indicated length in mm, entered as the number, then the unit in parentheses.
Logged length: 15.5 (mm)
